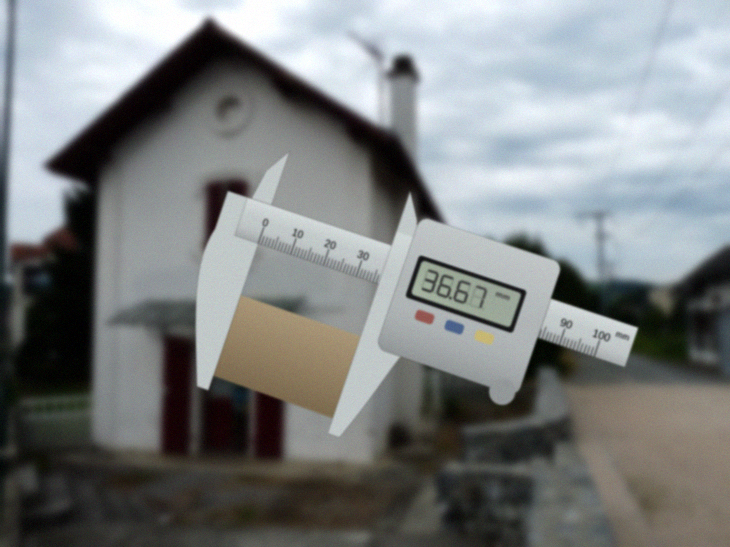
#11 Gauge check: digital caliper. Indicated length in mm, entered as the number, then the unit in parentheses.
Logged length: 36.67 (mm)
